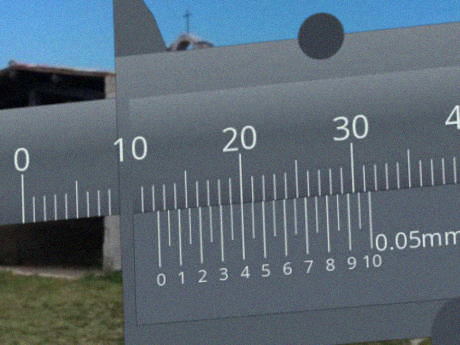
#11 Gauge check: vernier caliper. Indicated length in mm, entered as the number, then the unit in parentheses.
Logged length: 12.4 (mm)
